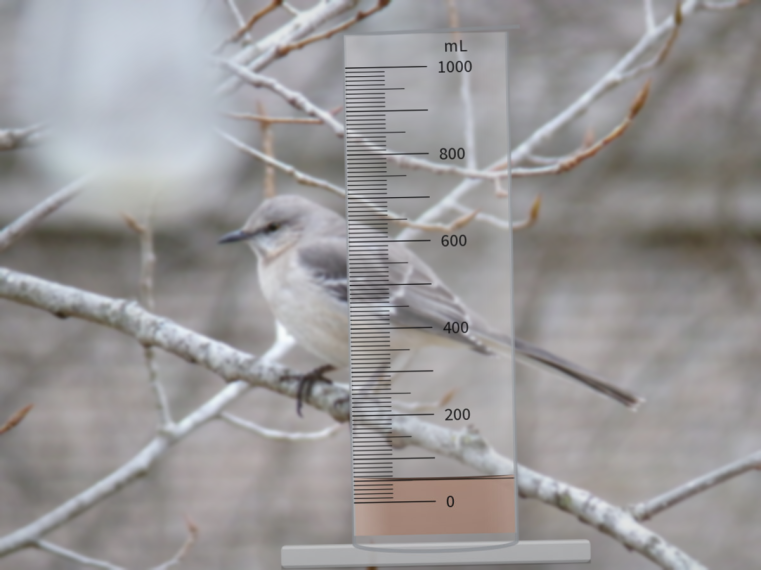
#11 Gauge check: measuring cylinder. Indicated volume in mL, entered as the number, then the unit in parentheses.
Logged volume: 50 (mL)
